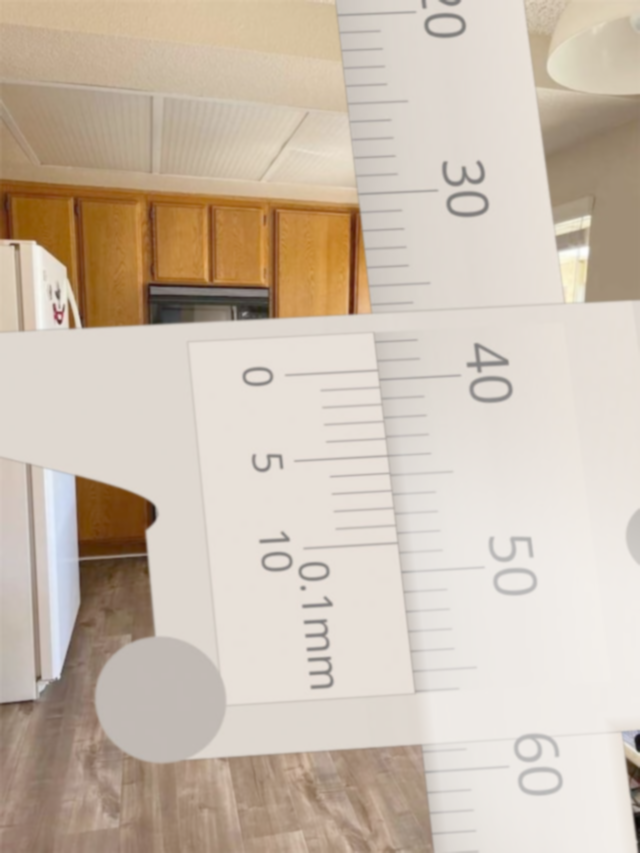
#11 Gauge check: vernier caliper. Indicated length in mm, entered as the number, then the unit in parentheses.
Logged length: 39.5 (mm)
